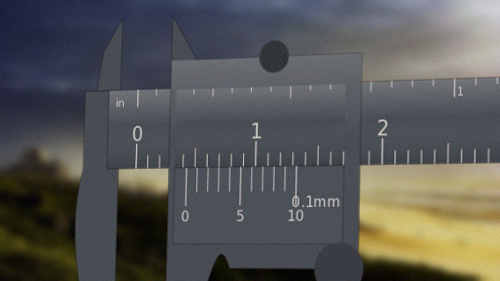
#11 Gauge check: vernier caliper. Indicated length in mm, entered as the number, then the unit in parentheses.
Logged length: 4.3 (mm)
